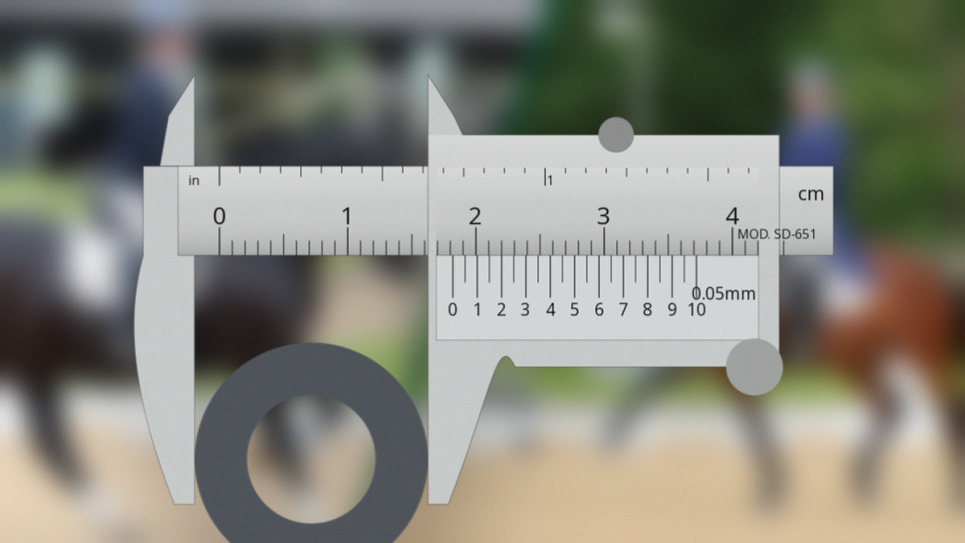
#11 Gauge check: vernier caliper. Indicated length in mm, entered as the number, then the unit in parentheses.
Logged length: 18.2 (mm)
